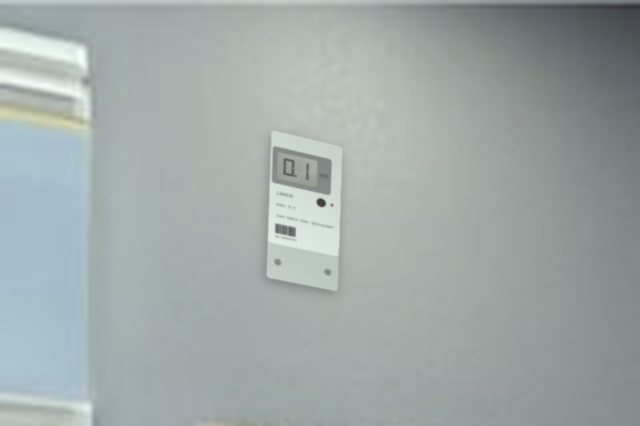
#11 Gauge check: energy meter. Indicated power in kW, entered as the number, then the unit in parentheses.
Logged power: 0.1 (kW)
